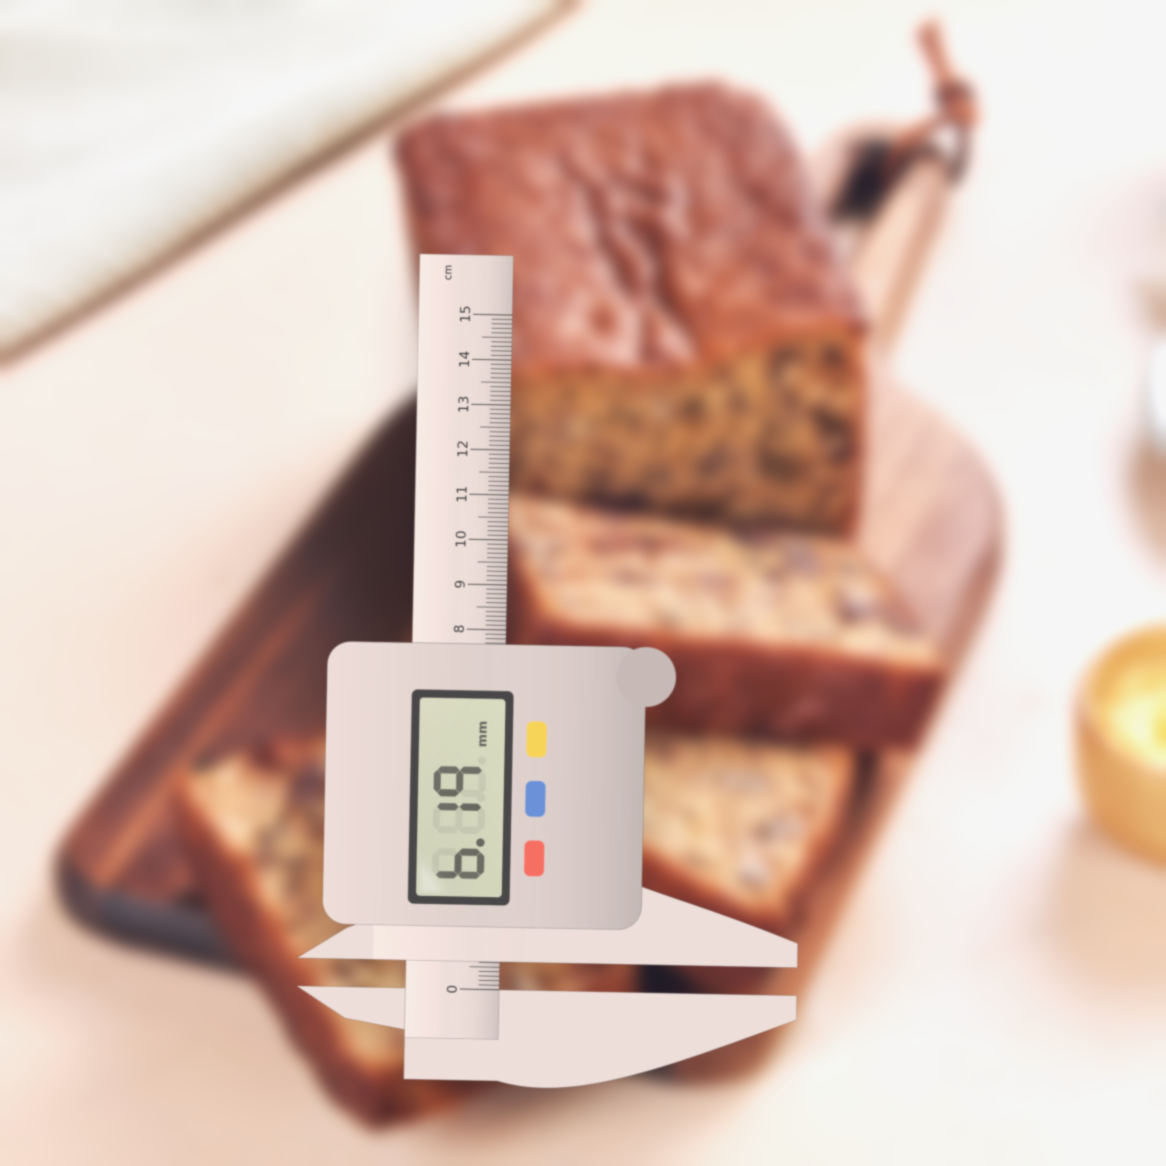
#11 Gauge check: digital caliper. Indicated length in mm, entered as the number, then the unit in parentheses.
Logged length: 6.19 (mm)
